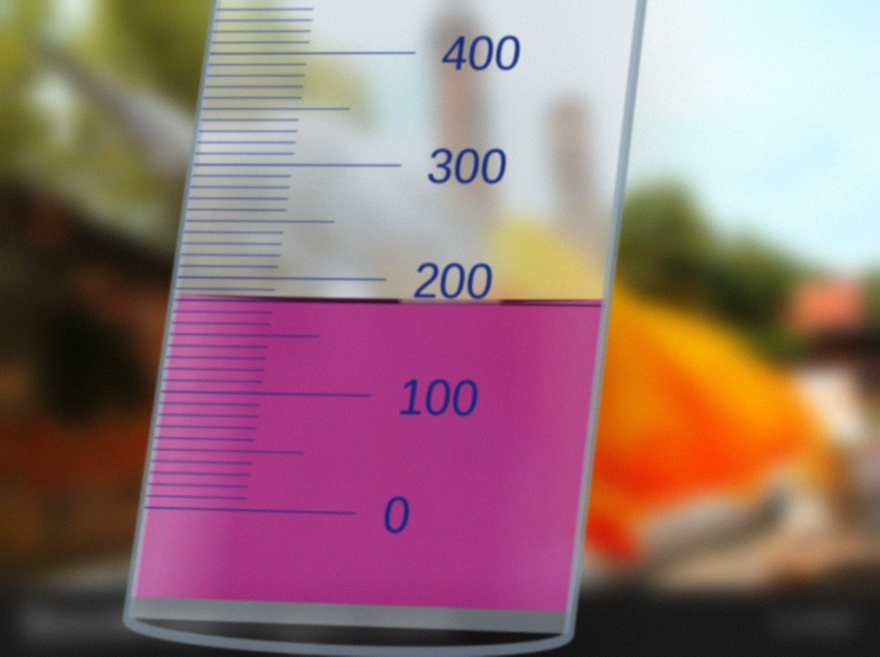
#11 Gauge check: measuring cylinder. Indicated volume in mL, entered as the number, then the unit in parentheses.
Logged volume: 180 (mL)
